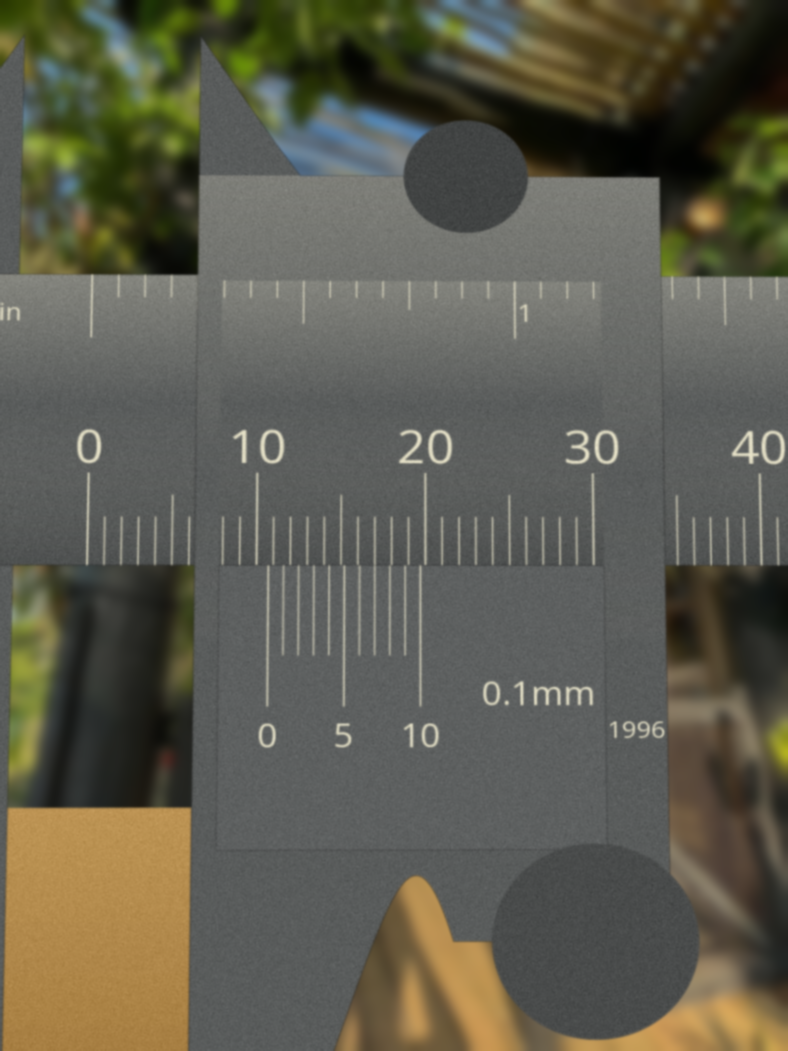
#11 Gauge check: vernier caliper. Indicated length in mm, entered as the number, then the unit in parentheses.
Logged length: 10.7 (mm)
